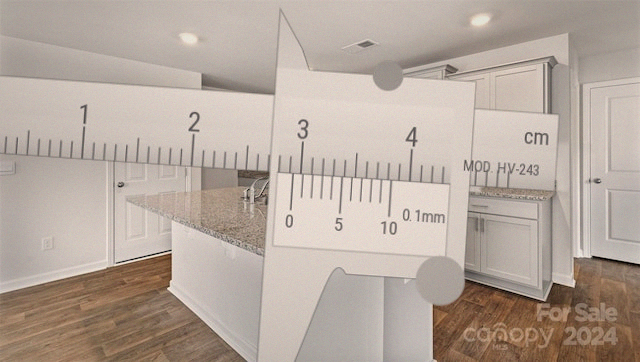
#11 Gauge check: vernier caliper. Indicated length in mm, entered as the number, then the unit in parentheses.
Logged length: 29.3 (mm)
